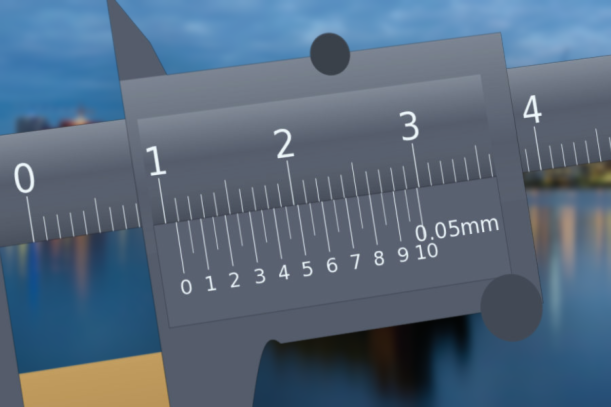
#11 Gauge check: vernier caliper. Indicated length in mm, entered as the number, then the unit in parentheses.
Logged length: 10.8 (mm)
